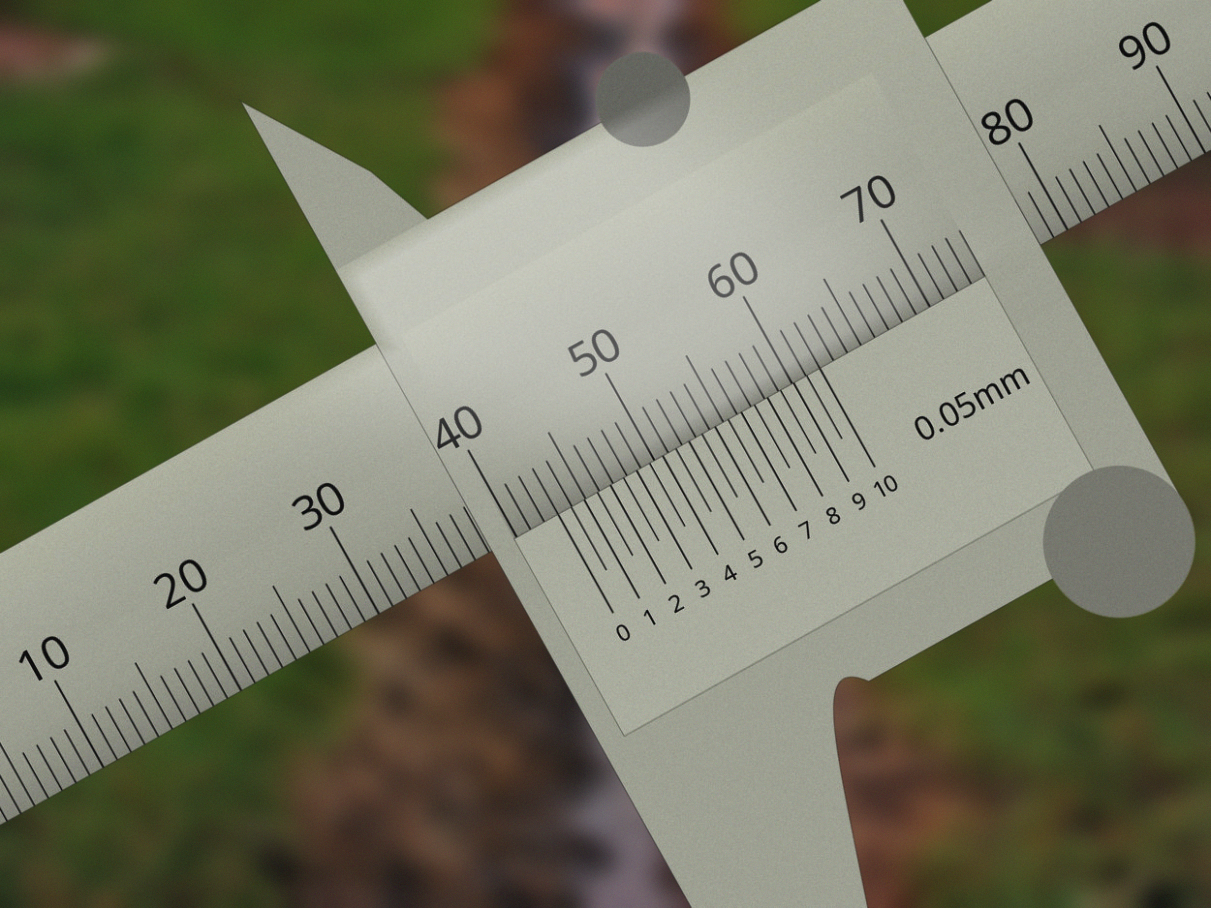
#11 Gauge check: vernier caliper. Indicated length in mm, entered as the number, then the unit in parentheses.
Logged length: 43.0 (mm)
